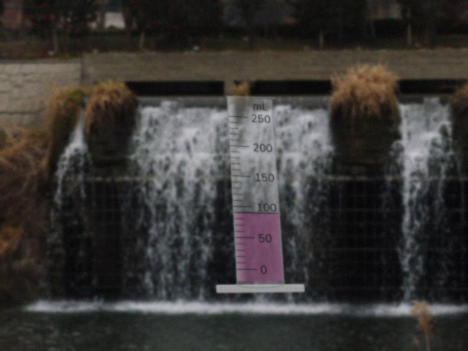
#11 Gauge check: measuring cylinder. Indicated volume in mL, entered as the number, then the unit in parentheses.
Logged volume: 90 (mL)
